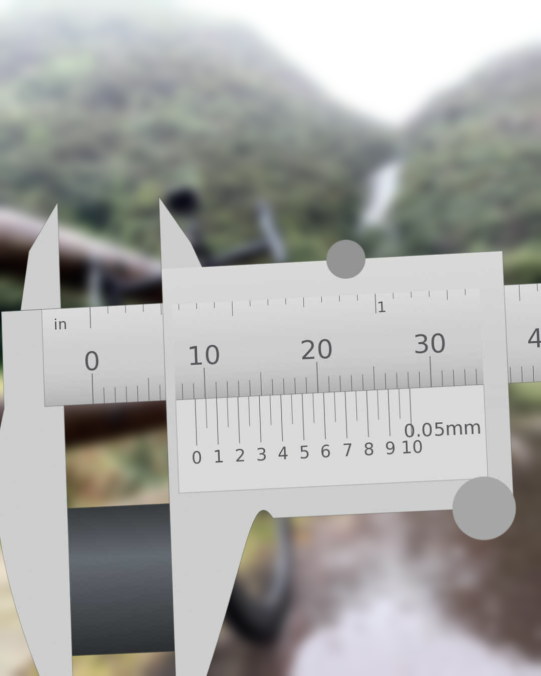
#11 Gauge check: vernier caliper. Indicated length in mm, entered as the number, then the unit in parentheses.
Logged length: 9.1 (mm)
